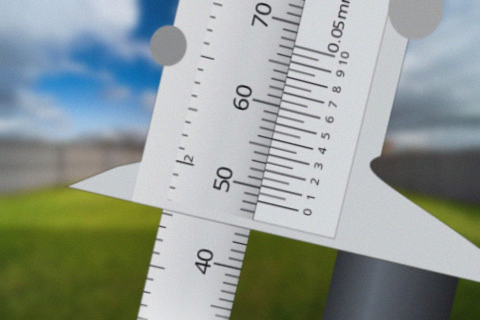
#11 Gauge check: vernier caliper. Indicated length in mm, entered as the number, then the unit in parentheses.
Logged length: 48.4 (mm)
